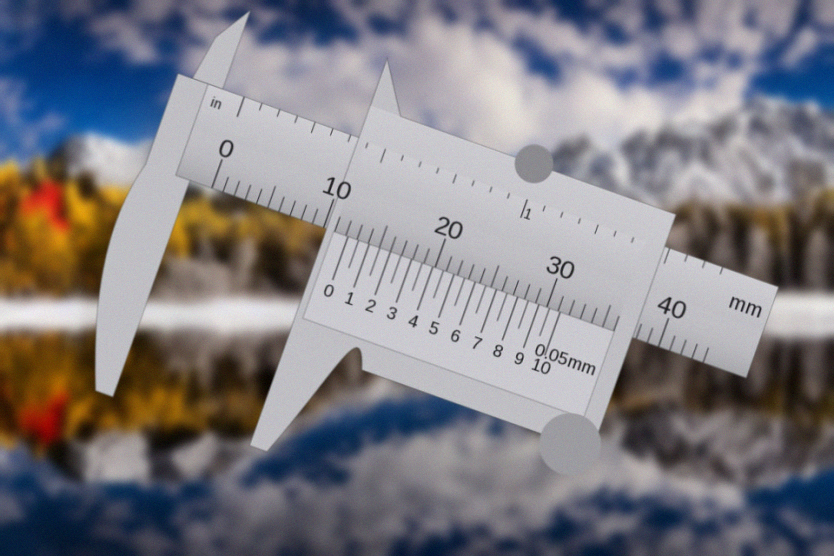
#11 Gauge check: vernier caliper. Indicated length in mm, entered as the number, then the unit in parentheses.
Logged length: 12.2 (mm)
